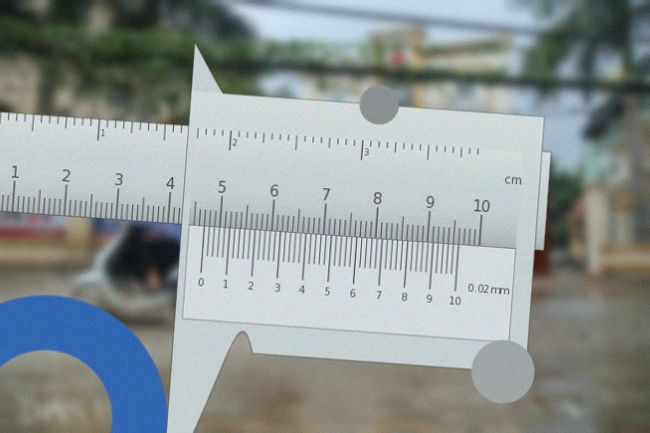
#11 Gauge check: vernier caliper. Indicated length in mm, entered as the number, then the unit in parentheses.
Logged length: 47.0 (mm)
